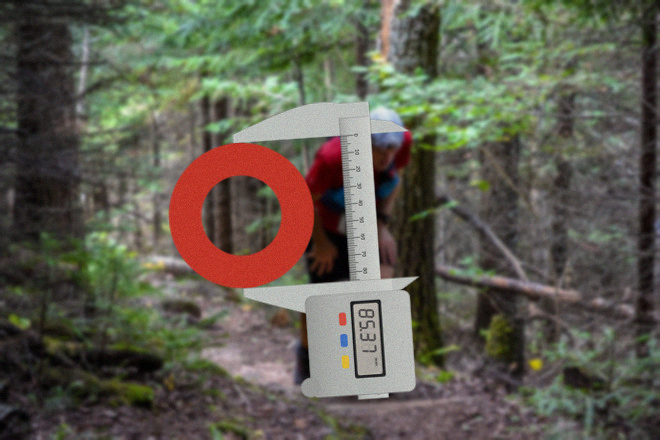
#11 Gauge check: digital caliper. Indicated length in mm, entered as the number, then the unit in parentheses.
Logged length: 85.37 (mm)
